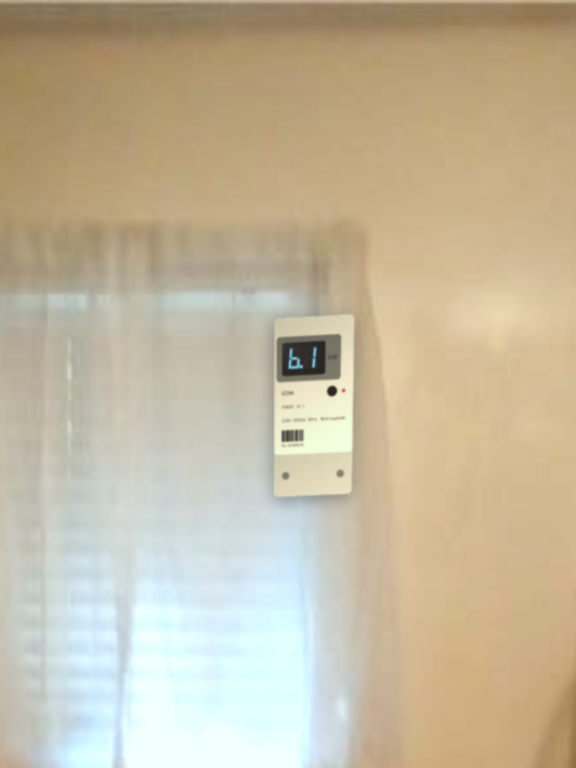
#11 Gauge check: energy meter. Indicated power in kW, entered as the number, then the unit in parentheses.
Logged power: 6.1 (kW)
